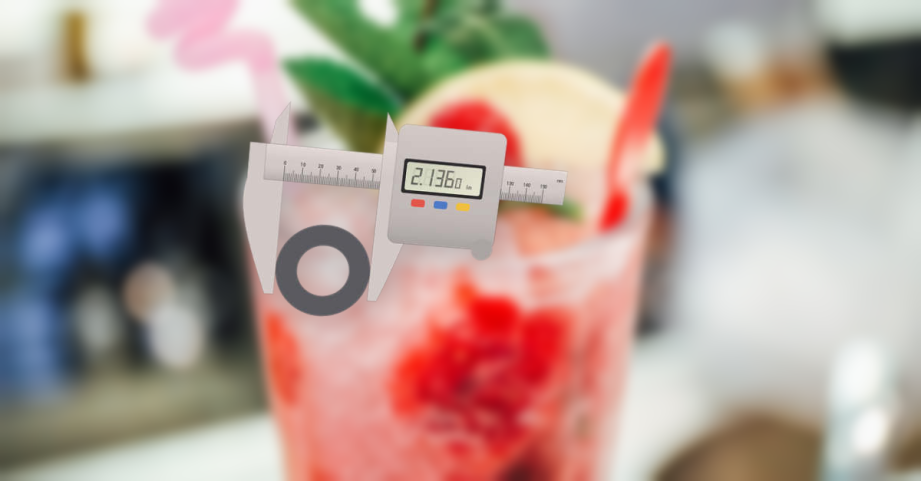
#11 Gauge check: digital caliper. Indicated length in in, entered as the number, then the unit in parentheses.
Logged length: 2.1360 (in)
